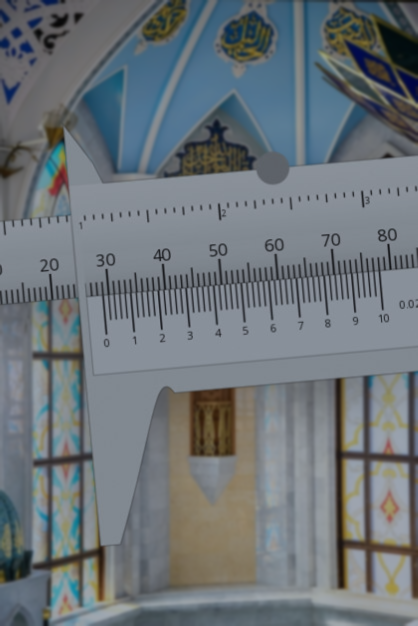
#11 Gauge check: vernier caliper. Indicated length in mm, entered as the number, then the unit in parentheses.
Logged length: 29.0 (mm)
